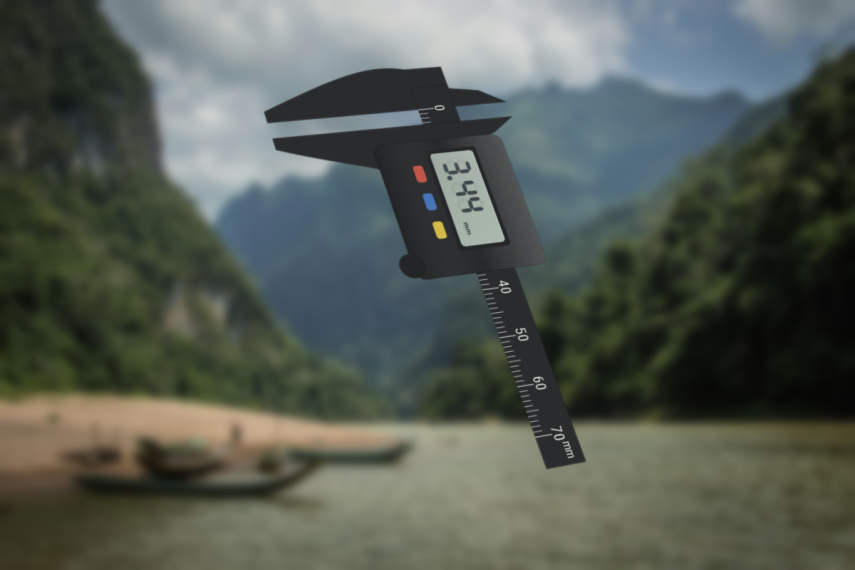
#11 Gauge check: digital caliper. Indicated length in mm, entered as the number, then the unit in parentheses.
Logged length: 3.44 (mm)
